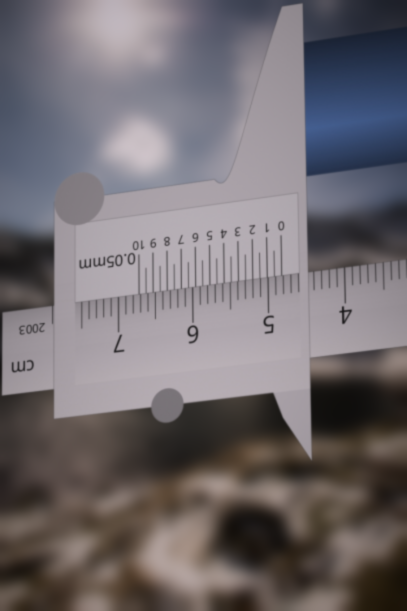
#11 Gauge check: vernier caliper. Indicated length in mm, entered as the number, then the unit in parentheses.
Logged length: 48.2 (mm)
